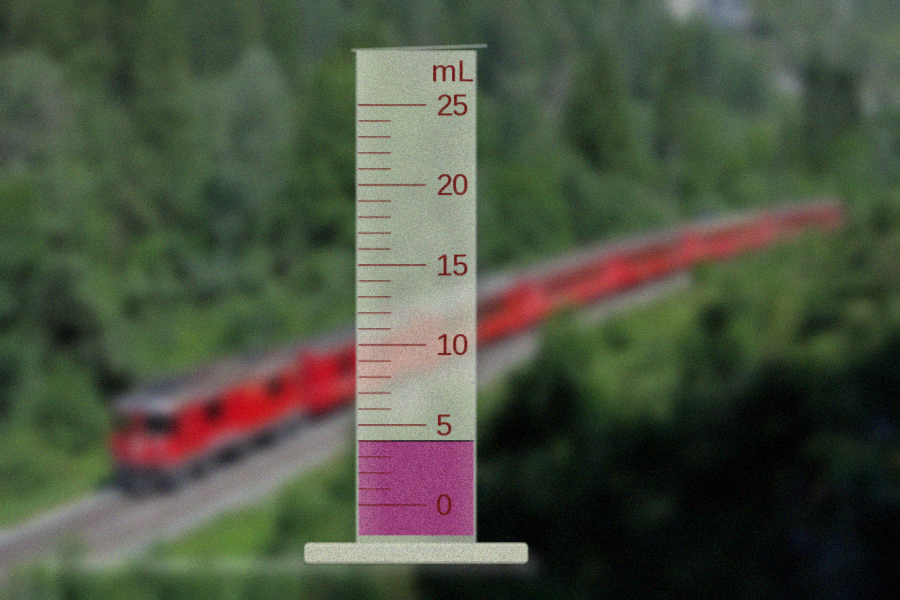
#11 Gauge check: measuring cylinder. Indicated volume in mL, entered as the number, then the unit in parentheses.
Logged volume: 4 (mL)
